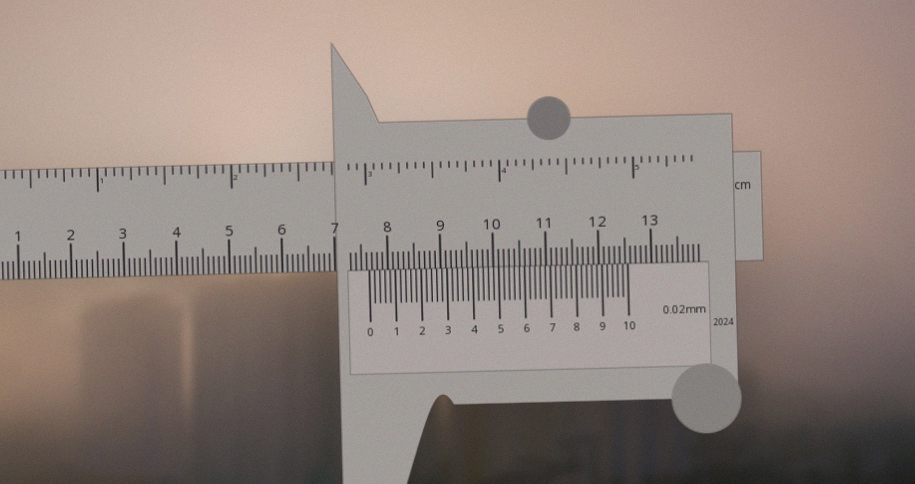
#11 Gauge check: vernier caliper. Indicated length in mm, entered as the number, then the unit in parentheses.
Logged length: 76.5 (mm)
